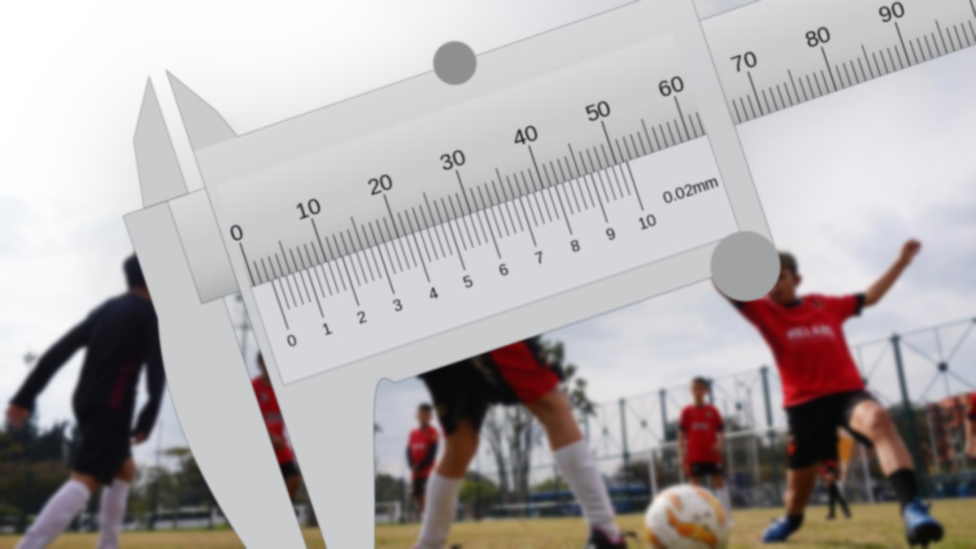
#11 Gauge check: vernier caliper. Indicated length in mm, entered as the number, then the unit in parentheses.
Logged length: 2.4 (mm)
